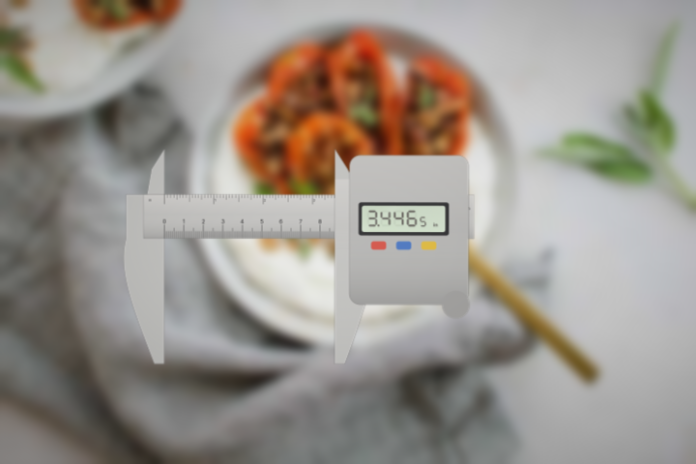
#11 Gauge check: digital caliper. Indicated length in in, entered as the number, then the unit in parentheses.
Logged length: 3.4465 (in)
